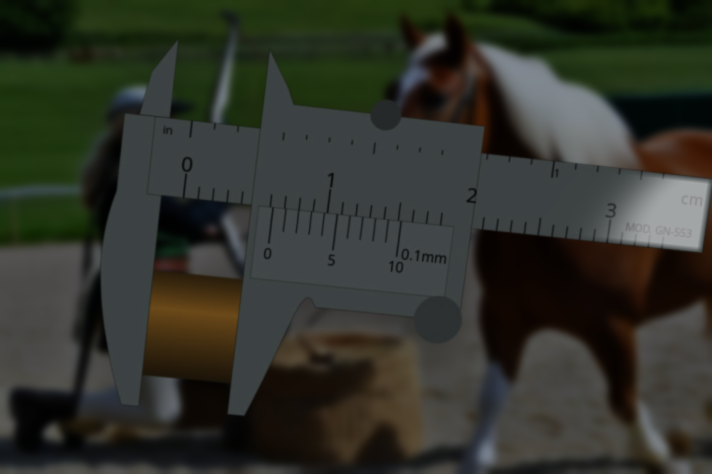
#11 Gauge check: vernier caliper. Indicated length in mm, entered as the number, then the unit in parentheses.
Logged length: 6.2 (mm)
